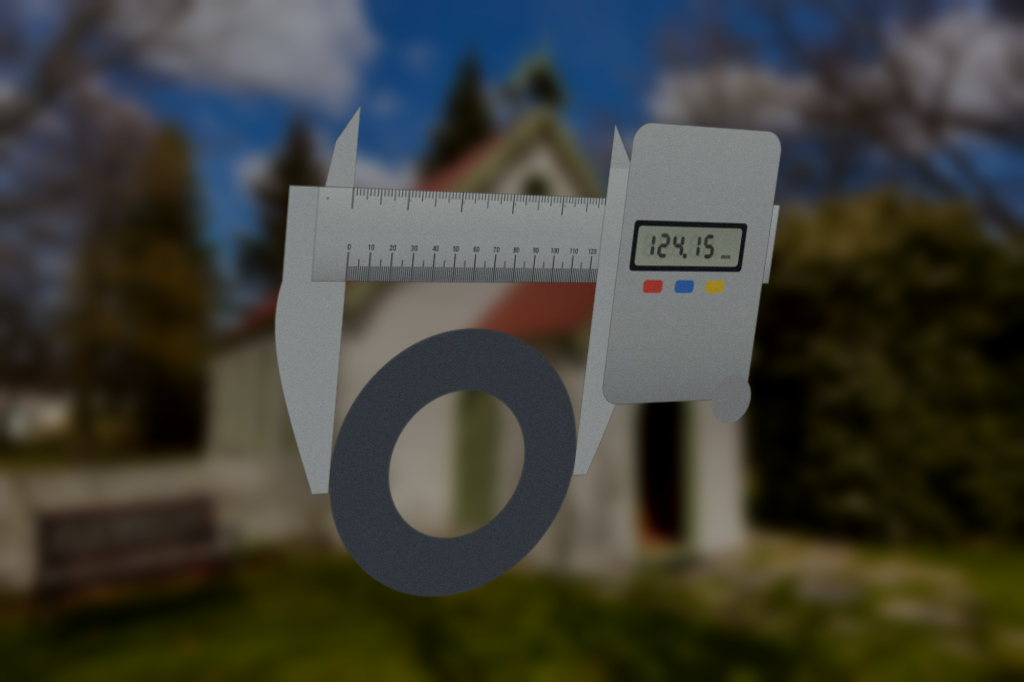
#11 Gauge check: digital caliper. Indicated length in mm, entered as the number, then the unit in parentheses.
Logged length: 124.15 (mm)
